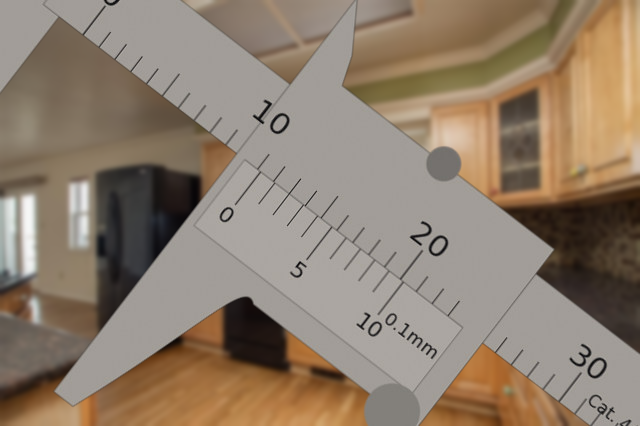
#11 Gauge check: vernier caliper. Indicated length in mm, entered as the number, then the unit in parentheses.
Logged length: 11.2 (mm)
